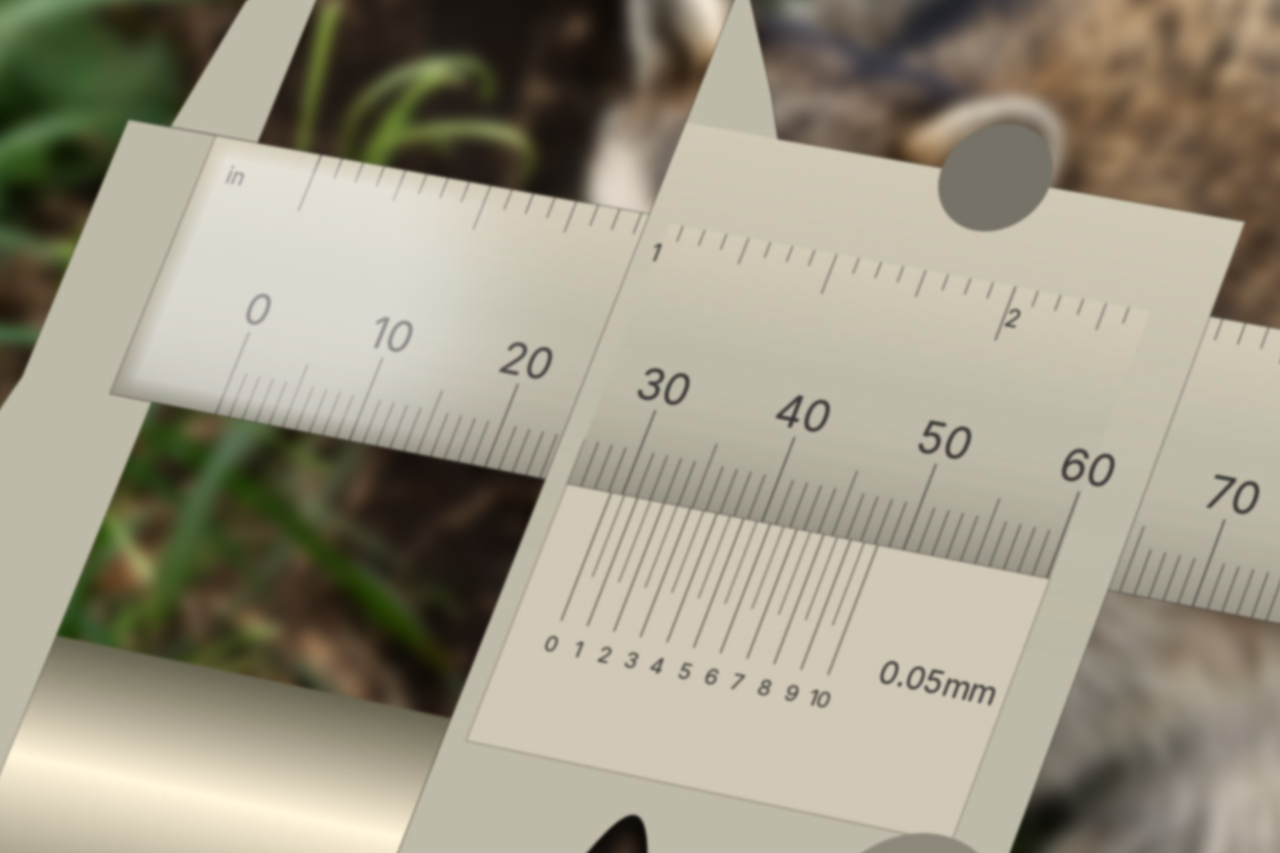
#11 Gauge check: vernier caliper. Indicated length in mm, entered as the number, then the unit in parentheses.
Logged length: 29.2 (mm)
